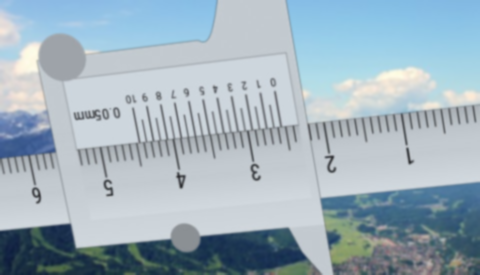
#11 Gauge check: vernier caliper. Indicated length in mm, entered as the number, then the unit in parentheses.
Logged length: 25.6 (mm)
